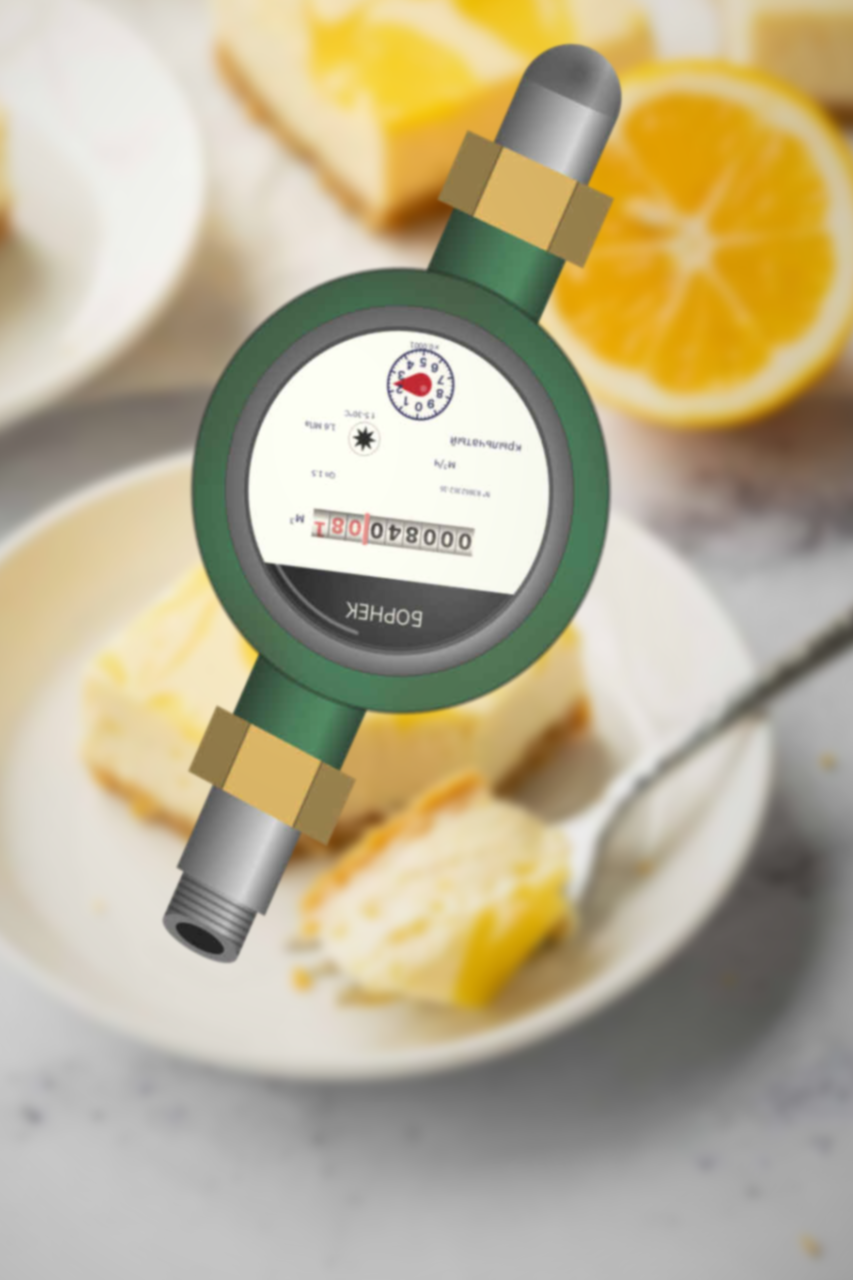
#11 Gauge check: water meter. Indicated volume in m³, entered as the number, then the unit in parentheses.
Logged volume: 840.0812 (m³)
